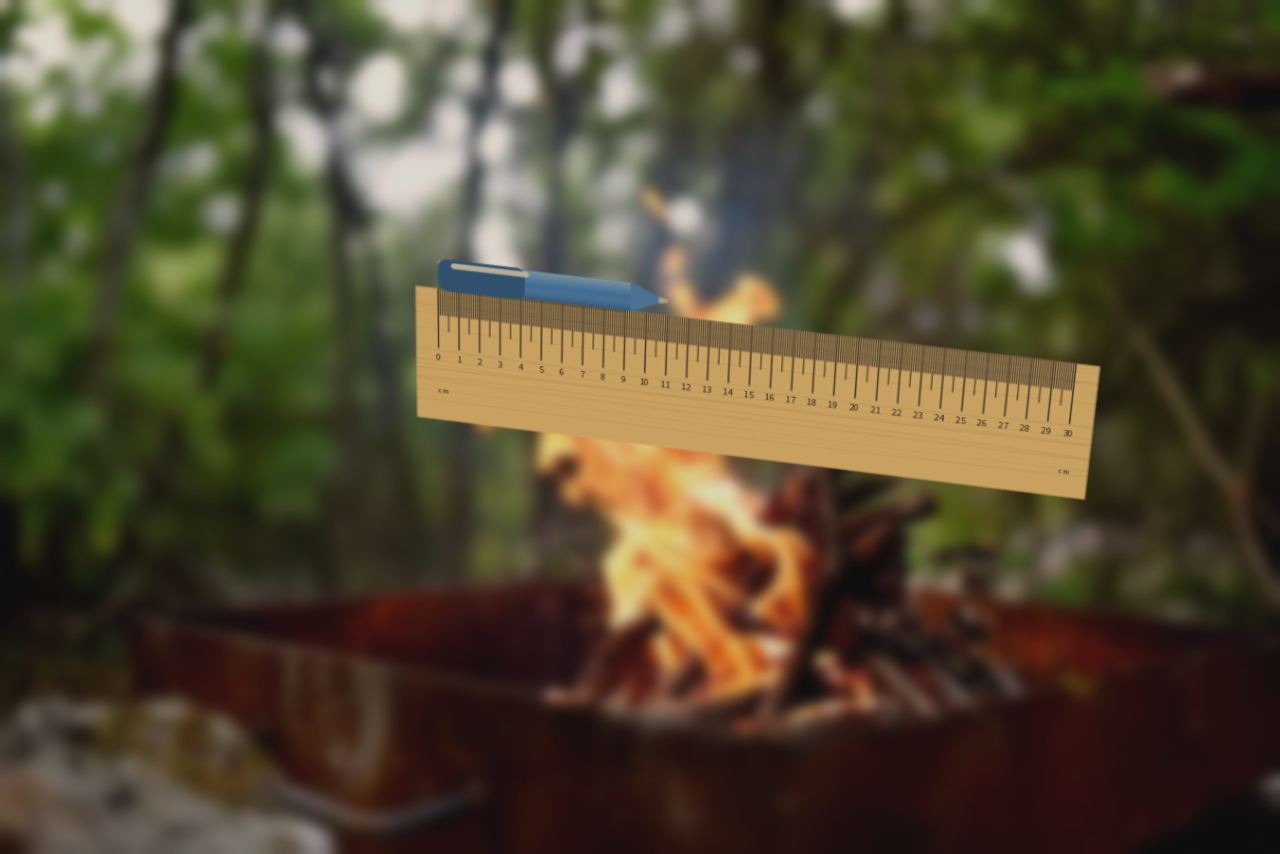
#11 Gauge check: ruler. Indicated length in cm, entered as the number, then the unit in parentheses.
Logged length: 11 (cm)
